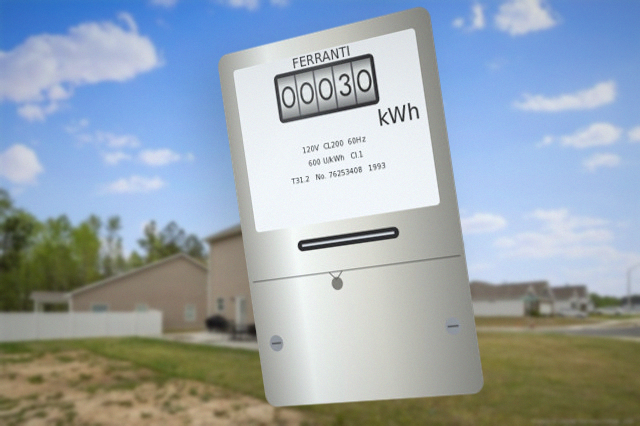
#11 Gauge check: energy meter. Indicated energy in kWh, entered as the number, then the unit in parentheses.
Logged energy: 30 (kWh)
